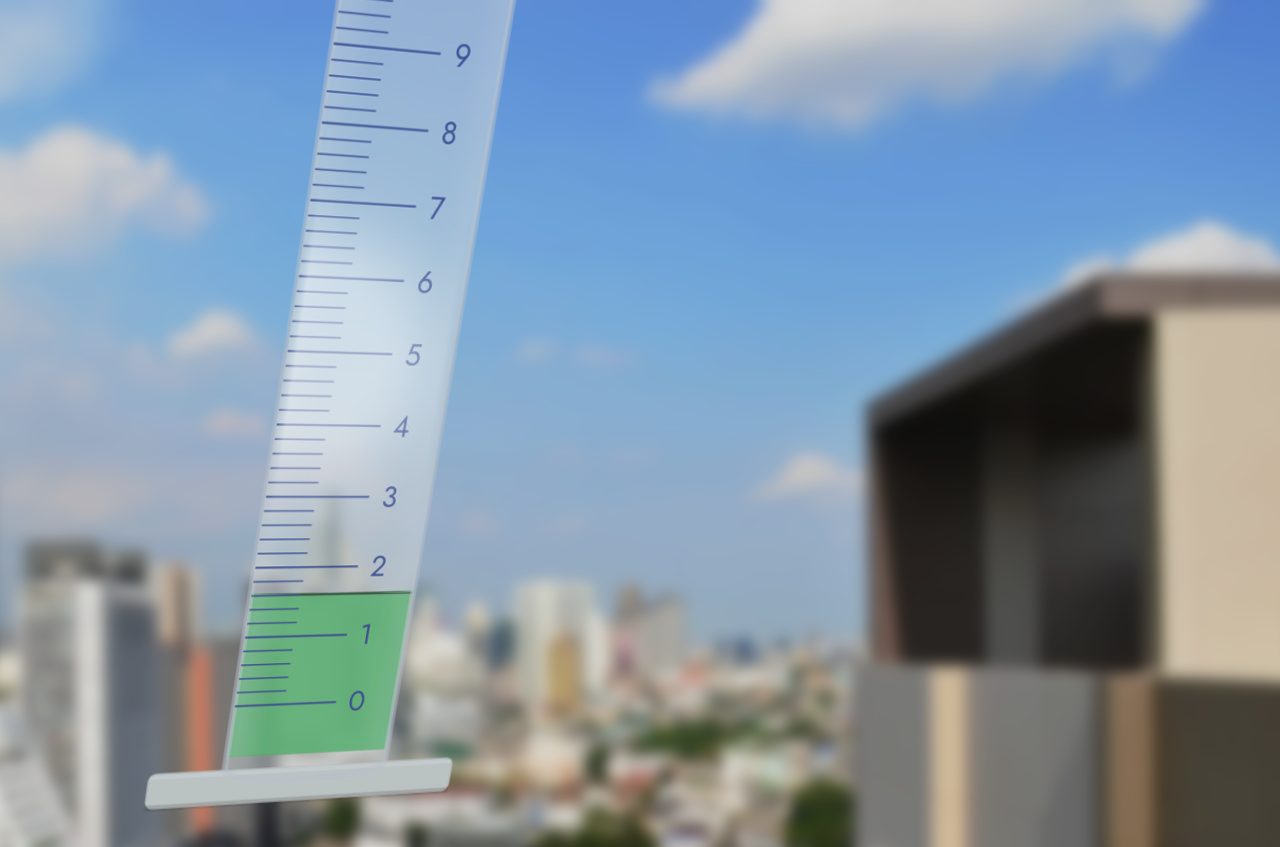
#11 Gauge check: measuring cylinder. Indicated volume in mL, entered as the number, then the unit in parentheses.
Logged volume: 1.6 (mL)
